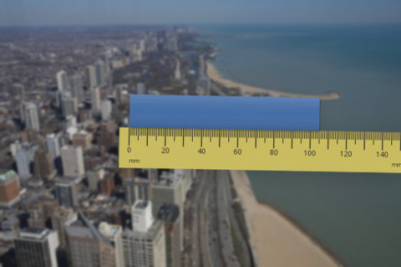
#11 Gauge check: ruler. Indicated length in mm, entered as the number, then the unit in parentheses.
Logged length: 105 (mm)
